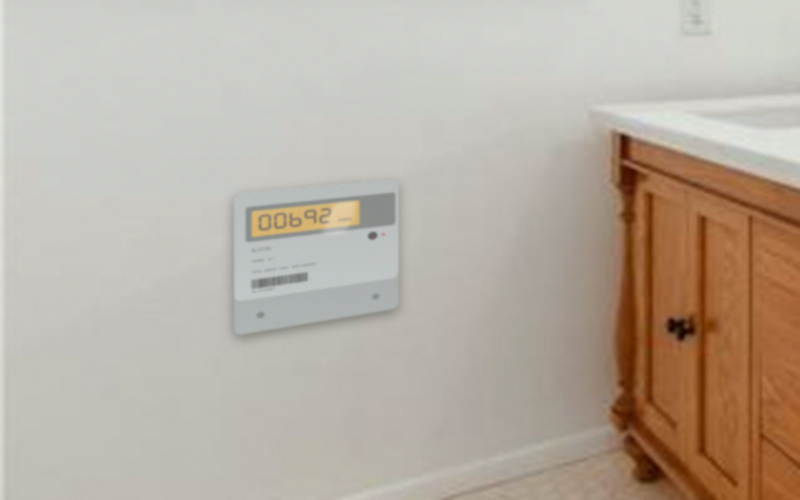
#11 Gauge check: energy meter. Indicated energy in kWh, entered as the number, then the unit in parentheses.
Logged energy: 692 (kWh)
